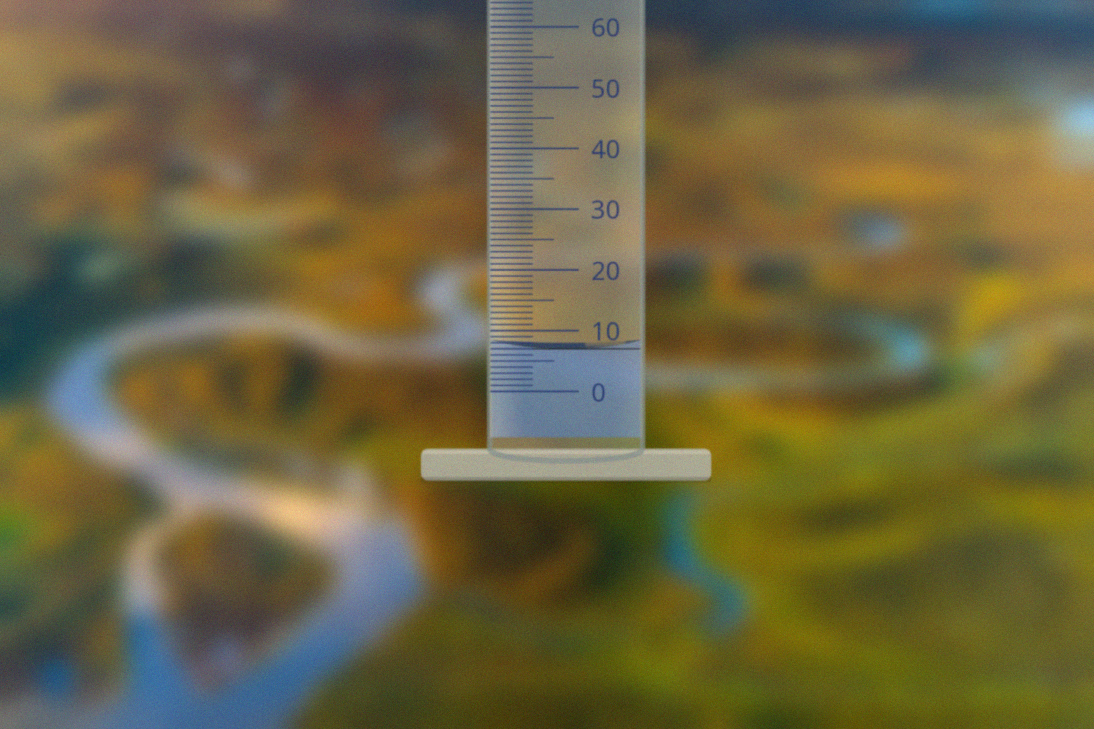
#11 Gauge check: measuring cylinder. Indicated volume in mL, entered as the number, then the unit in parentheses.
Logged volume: 7 (mL)
